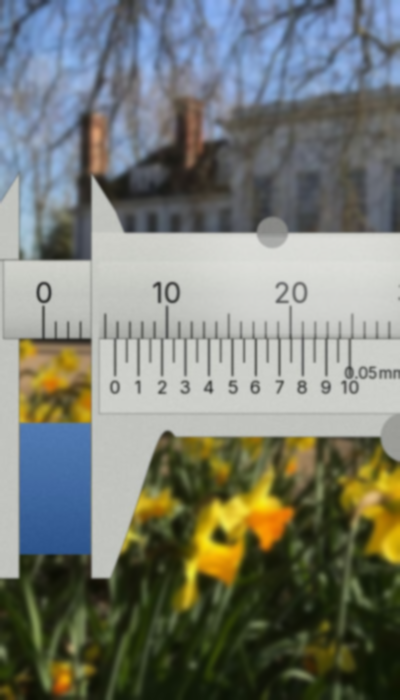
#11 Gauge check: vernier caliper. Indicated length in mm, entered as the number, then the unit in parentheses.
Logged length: 5.8 (mm)
